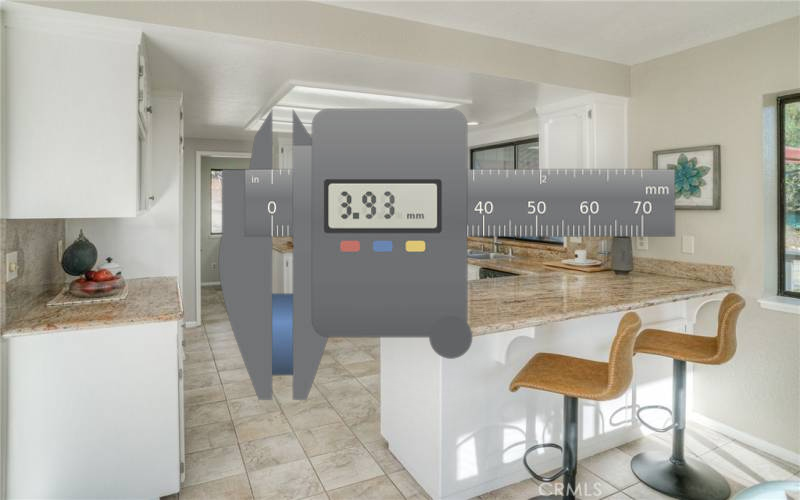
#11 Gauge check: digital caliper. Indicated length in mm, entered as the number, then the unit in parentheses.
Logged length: 3.93 (mm)
